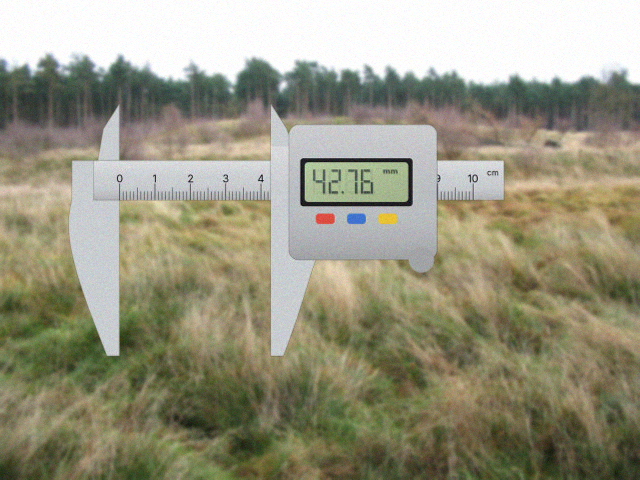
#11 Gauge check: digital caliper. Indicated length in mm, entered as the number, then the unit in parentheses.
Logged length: 42.76 (mm)
